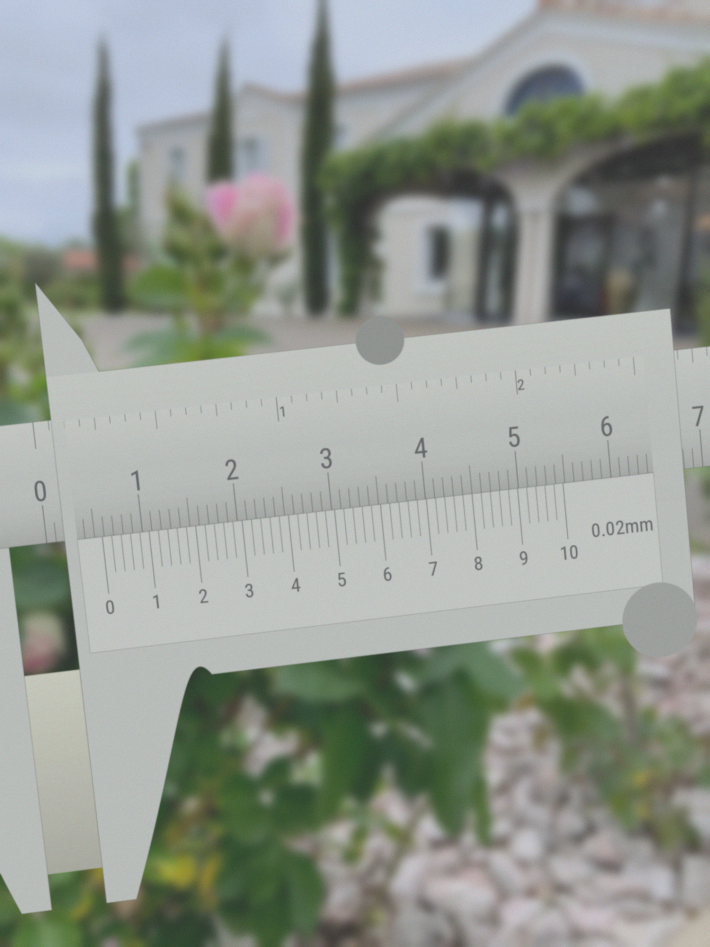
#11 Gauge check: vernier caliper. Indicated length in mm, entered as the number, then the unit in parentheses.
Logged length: 5.8 (mm)
